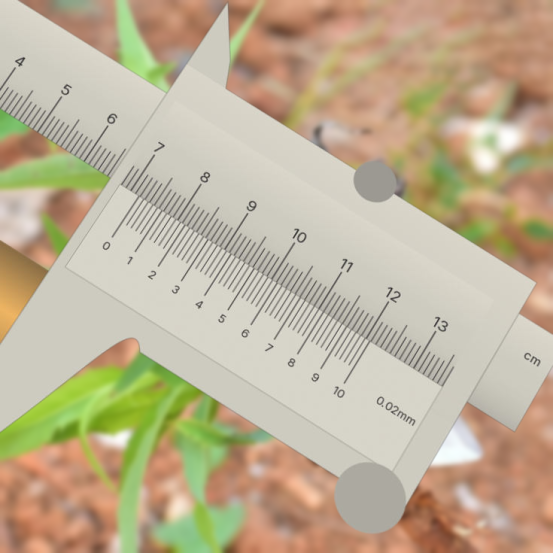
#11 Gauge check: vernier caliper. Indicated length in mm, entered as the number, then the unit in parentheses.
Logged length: 71.8 (mm)
